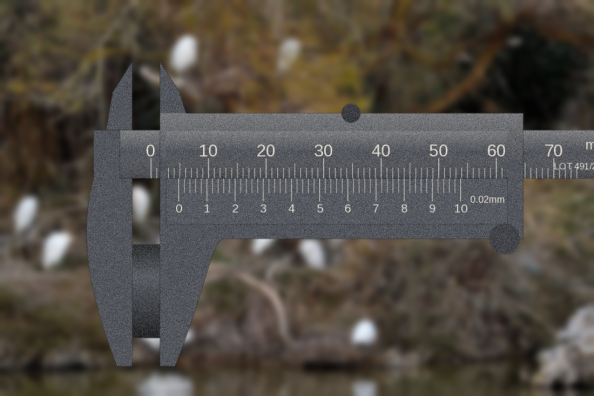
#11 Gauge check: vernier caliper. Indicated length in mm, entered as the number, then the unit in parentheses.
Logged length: 4.8 (mm)
